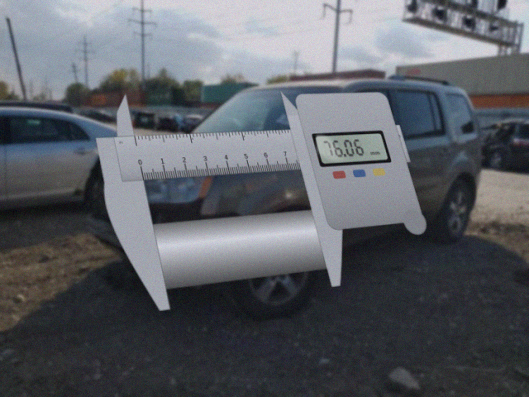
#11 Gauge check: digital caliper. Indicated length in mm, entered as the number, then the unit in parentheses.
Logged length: 76.06 (mm)
